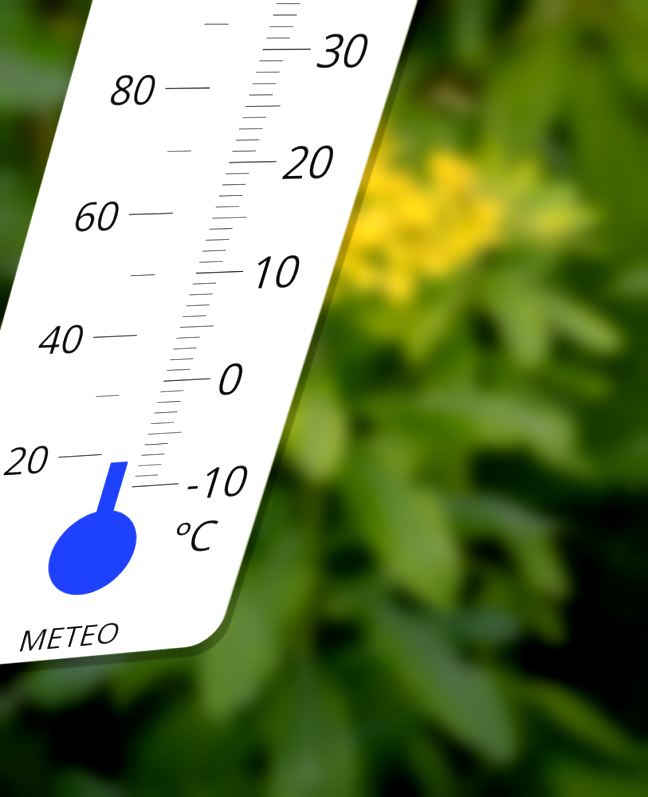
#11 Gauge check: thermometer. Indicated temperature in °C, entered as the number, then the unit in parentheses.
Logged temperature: -7.5 (°C)
